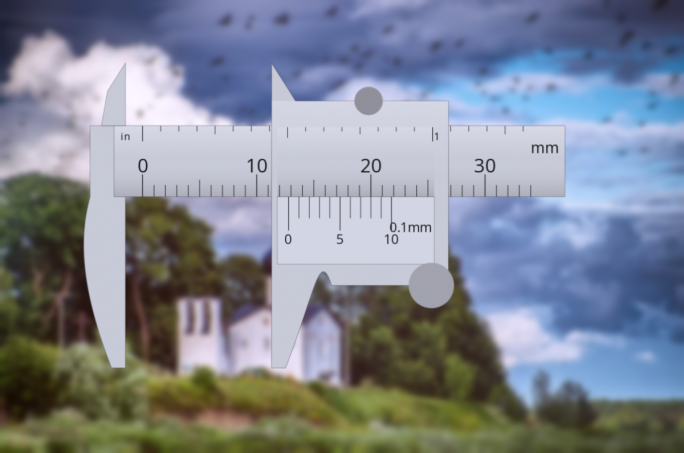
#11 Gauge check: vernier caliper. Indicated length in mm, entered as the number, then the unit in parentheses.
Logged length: 12.8 (mm)
